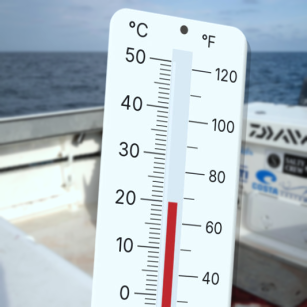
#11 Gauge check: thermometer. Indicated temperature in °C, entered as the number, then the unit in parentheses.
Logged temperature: 20 (°C)
